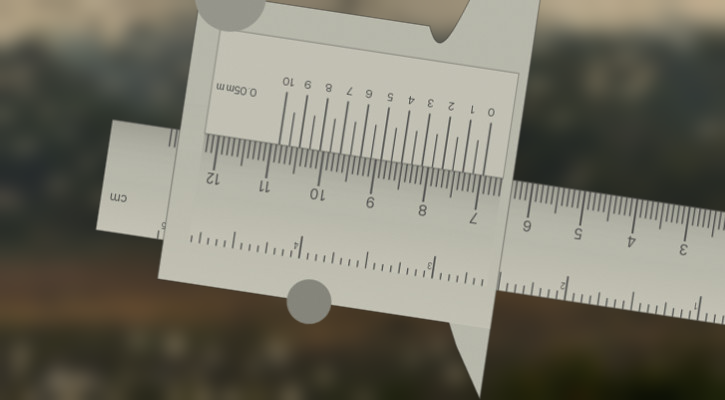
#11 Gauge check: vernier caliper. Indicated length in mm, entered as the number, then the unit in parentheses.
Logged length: 69.5 (mm)
